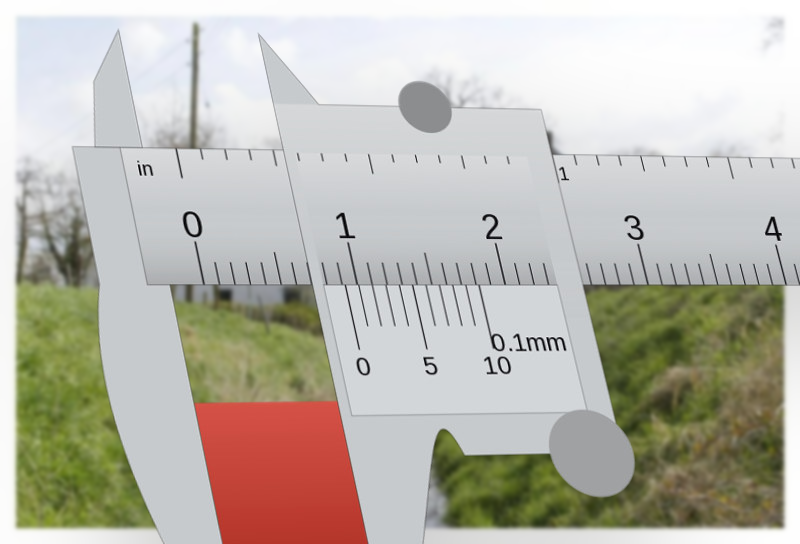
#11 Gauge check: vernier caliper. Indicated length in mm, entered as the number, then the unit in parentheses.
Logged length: 9.2 (mm)
